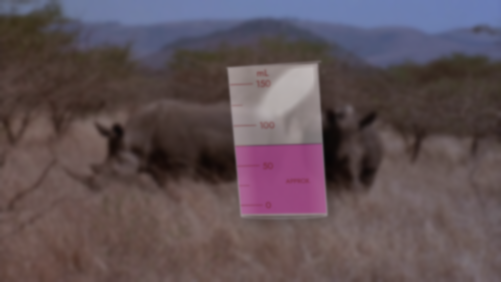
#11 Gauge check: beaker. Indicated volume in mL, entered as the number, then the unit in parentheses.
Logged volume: 75 (mL)
